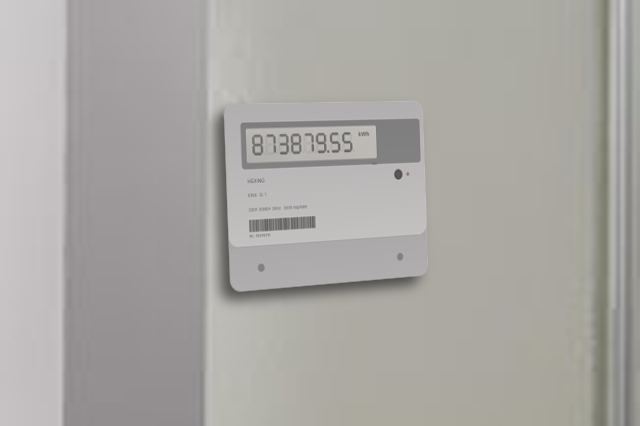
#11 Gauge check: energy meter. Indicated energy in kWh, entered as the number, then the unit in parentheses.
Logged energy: 873879.55 (kWh)
